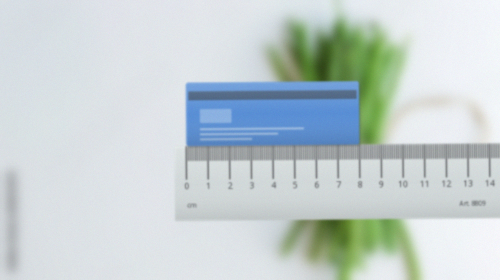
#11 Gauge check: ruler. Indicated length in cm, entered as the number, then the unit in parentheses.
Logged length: 8 (cm)
